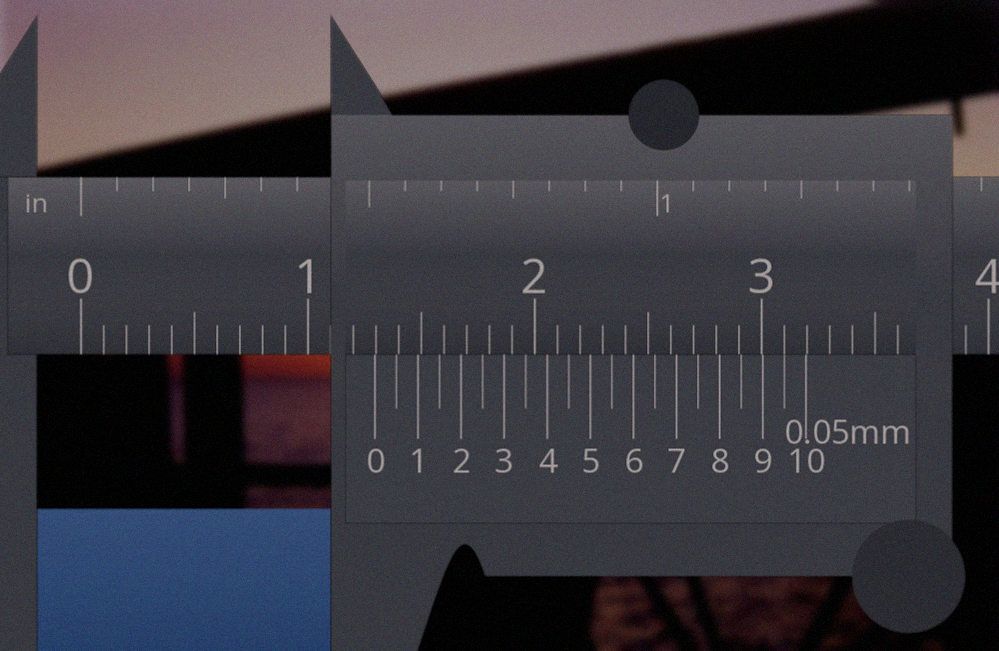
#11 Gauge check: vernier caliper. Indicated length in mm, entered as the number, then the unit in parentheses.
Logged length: 12.95 (mm)
